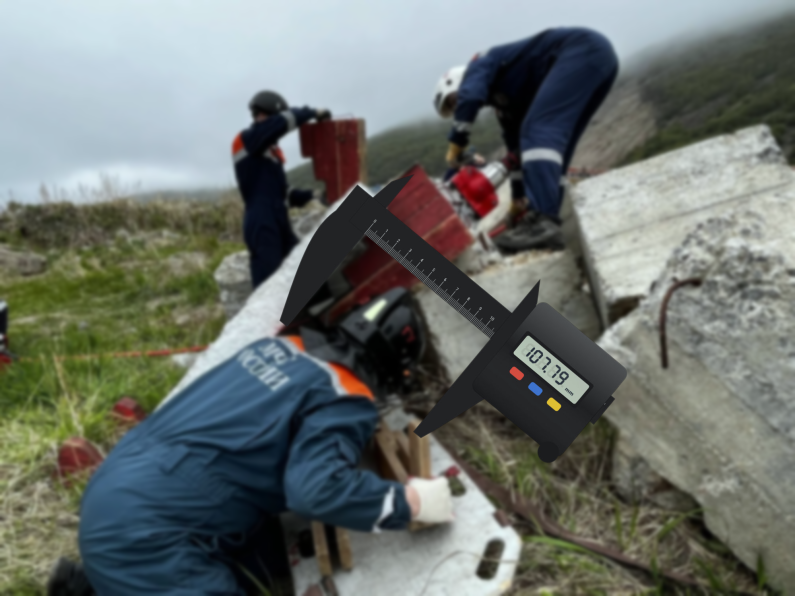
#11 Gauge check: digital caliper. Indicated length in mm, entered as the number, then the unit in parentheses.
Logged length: 107.79 (mm)
